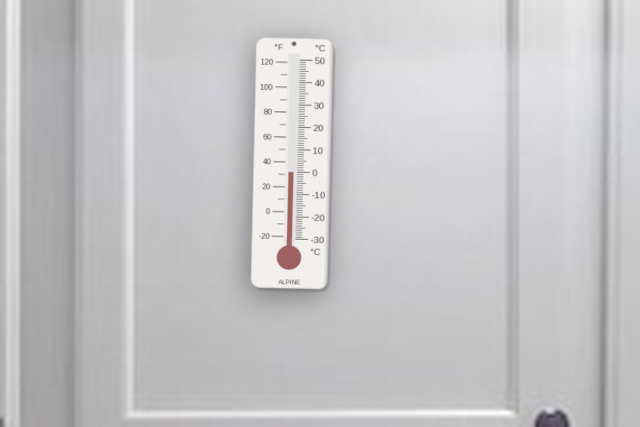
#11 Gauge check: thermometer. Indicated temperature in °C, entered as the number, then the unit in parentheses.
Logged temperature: 0 (°C)
